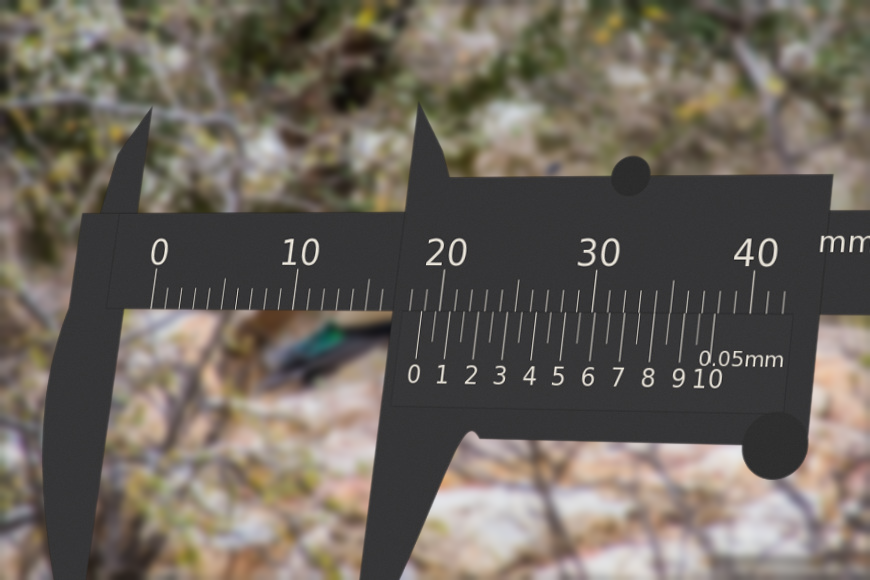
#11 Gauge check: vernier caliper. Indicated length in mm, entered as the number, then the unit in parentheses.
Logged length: 18.8 (mm)
